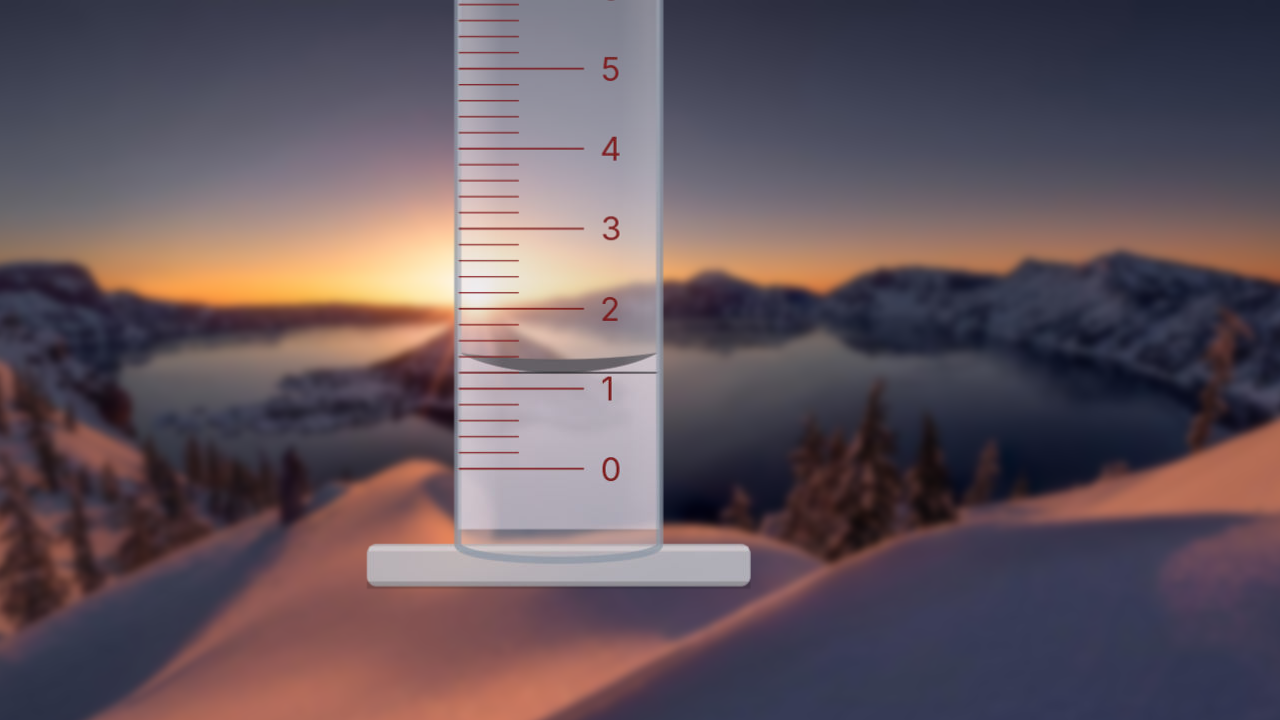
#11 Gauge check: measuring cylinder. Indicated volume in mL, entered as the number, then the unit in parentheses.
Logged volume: 1.2 (mL)
